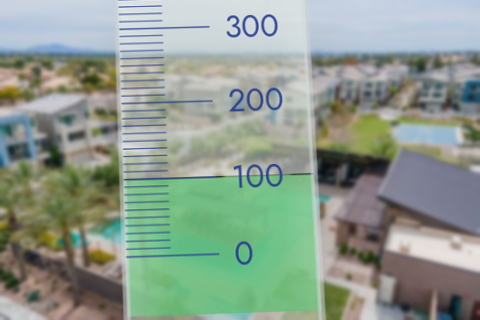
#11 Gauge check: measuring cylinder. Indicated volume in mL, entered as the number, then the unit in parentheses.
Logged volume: 100 (mL)
